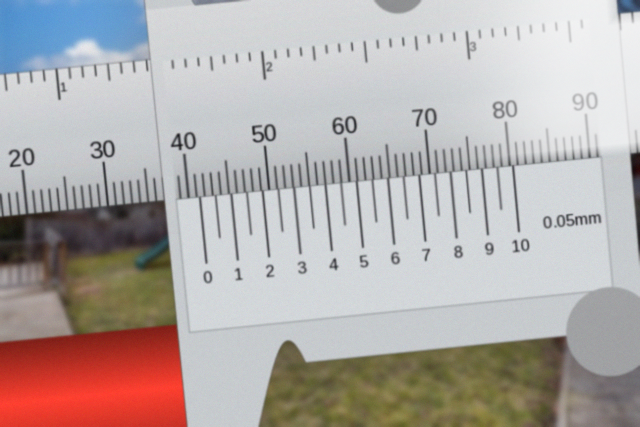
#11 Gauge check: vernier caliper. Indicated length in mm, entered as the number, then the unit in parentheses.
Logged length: 41.4 (mm)
